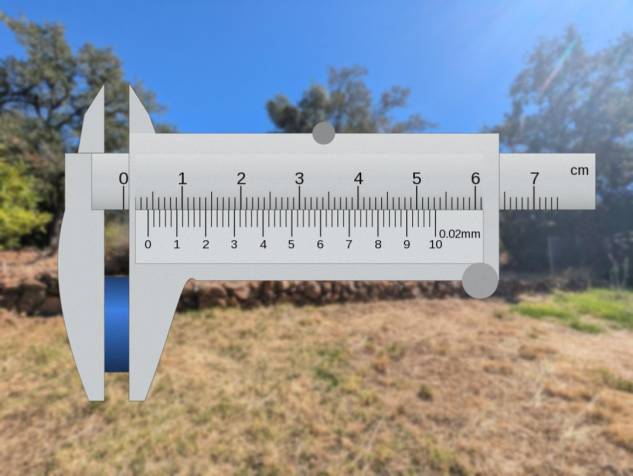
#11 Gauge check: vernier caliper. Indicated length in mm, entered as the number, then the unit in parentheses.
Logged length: 4.2 (mm)
